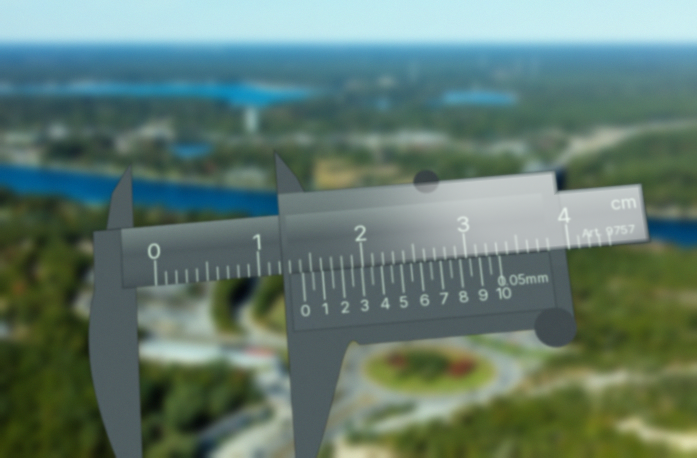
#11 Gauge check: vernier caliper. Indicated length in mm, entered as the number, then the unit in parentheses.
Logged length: 14.2 (mm)
